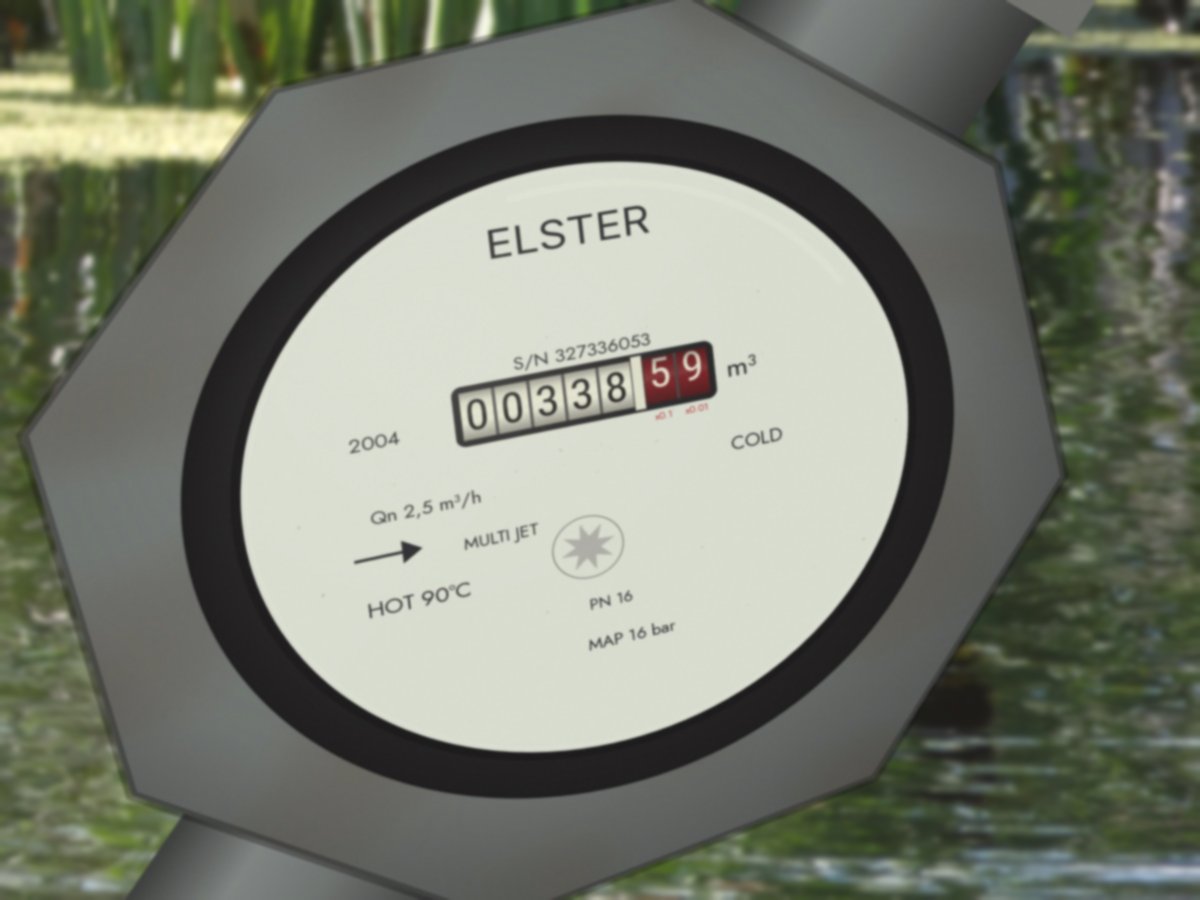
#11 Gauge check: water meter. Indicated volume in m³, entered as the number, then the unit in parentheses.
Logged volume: 338.59 (m³)
